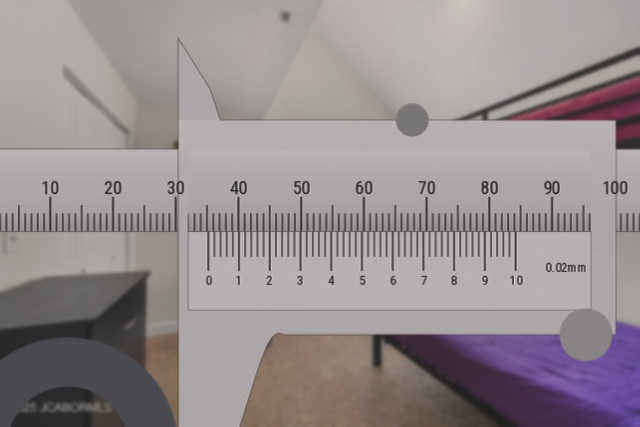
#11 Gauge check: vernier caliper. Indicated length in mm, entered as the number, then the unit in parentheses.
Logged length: 35.2 (mm)
